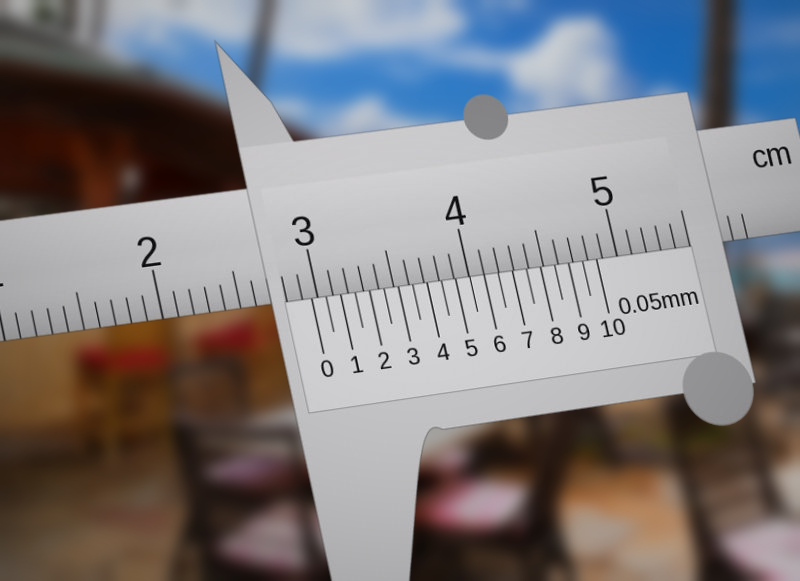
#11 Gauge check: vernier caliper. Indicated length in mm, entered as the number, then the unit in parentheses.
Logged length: 29.6 (mm)
